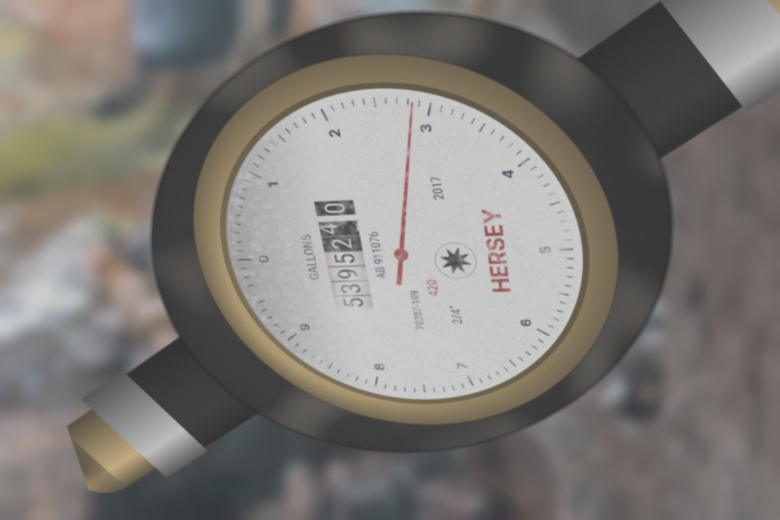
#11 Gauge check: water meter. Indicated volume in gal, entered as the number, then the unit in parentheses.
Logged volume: 5395242.8 (gal)
